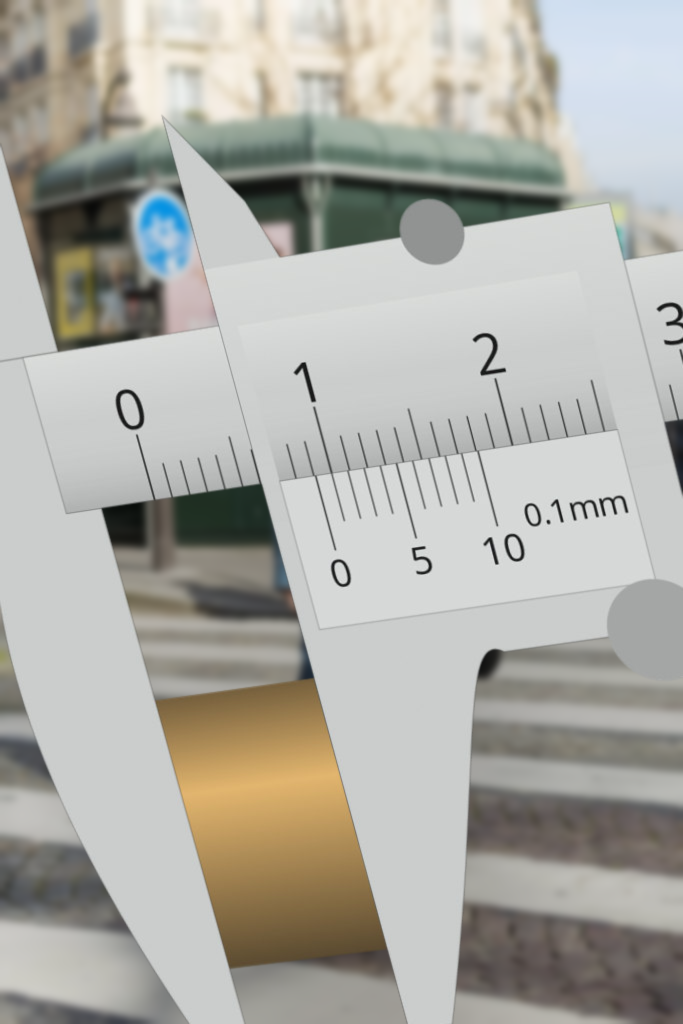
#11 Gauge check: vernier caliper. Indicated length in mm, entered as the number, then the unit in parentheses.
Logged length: 9.1 (mm)
